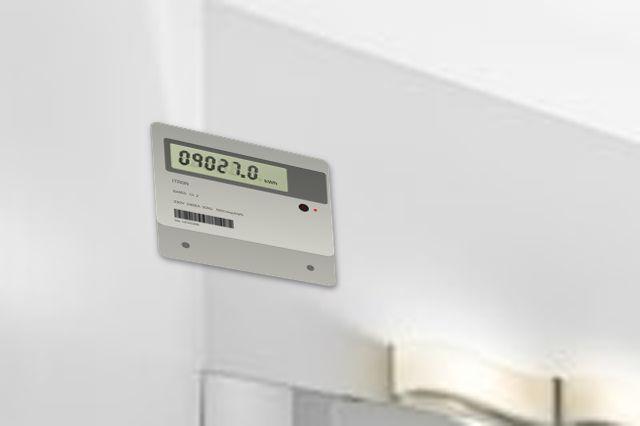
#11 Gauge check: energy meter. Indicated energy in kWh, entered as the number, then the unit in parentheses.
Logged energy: 9027.0 (kWh)
